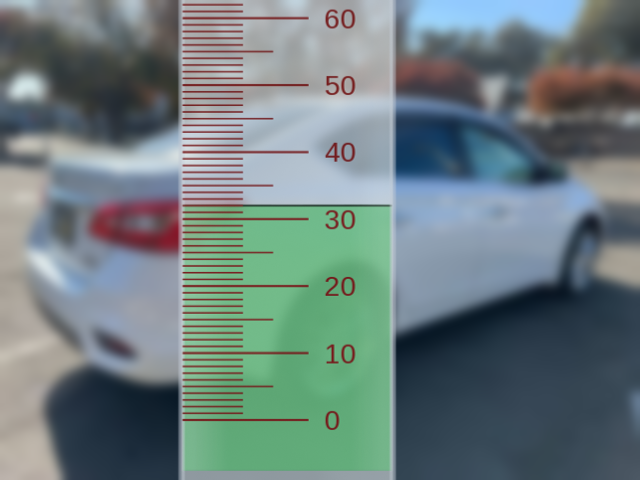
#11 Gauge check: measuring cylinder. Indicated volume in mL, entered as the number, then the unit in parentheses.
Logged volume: 32 (mL)
